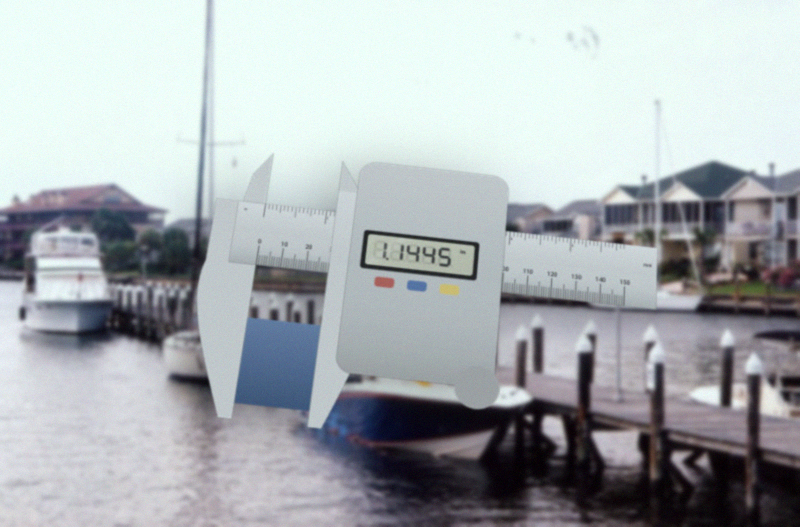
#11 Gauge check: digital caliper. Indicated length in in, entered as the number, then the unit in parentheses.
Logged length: 1.1445 (in)
